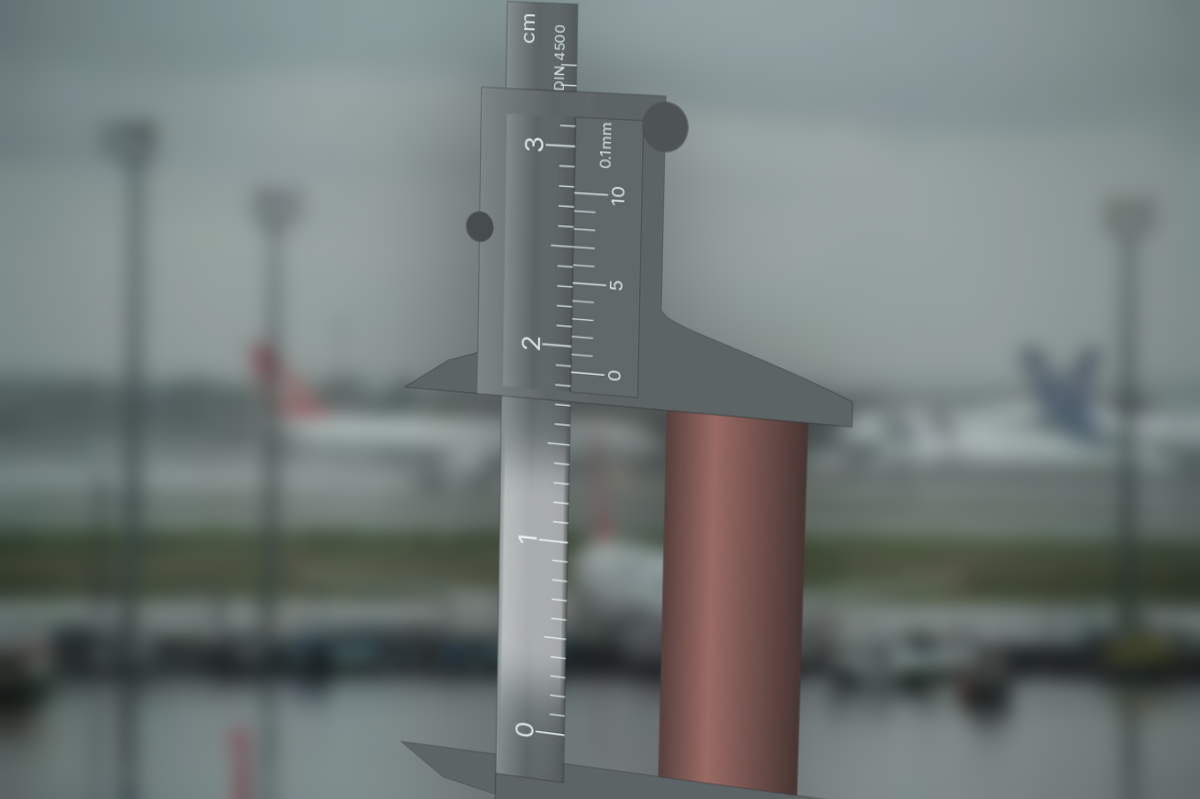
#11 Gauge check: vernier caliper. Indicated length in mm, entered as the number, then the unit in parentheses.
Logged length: 18.7 (mm)
